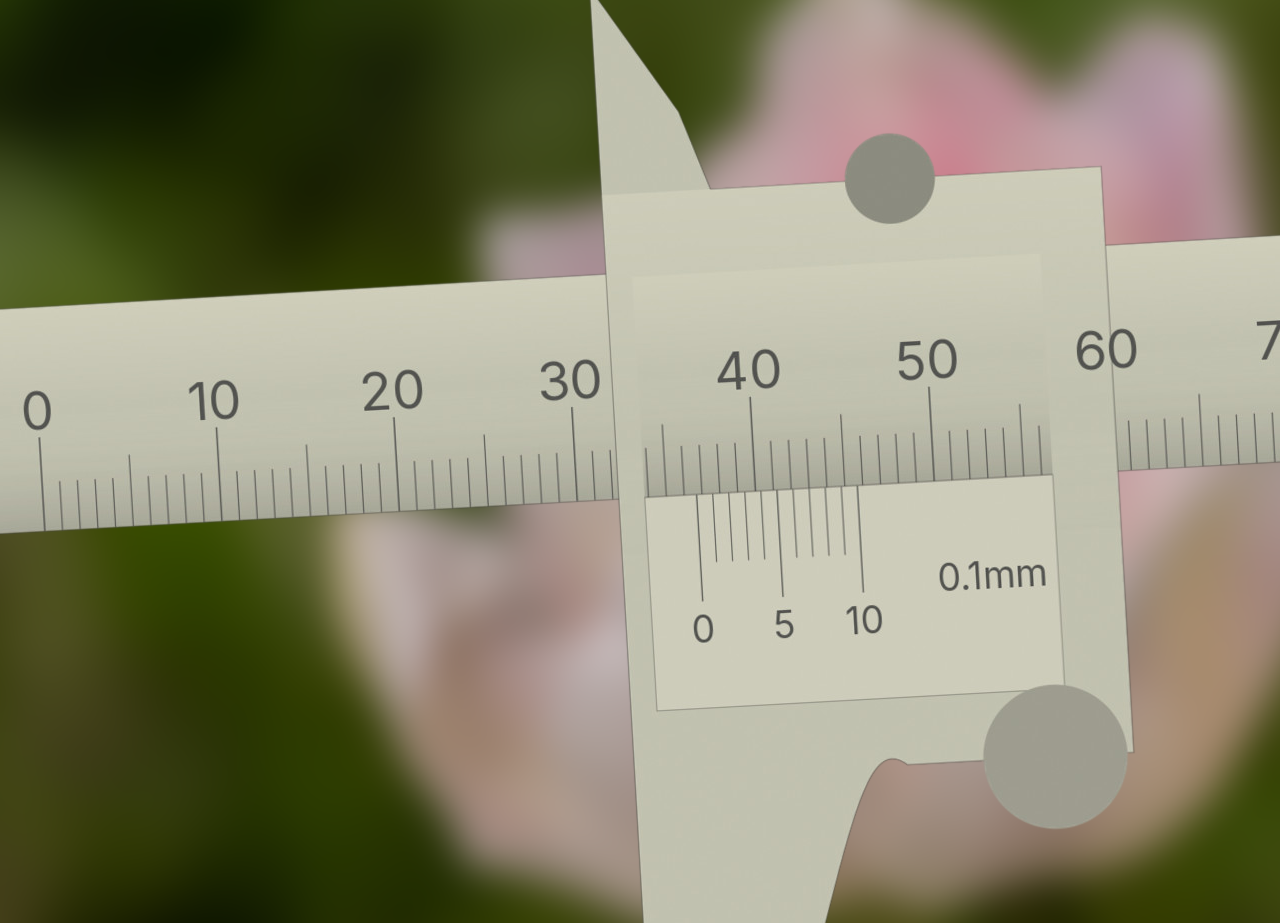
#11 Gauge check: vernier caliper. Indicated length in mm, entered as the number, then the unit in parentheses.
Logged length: 36.7 (mm)
